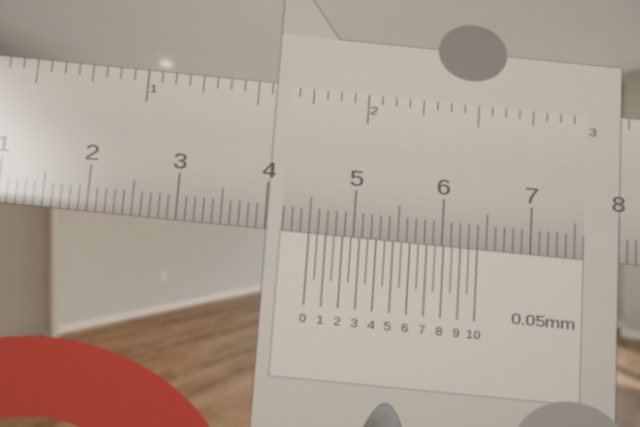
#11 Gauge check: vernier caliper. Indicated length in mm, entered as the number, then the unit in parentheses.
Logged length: 45.0 (mm)
